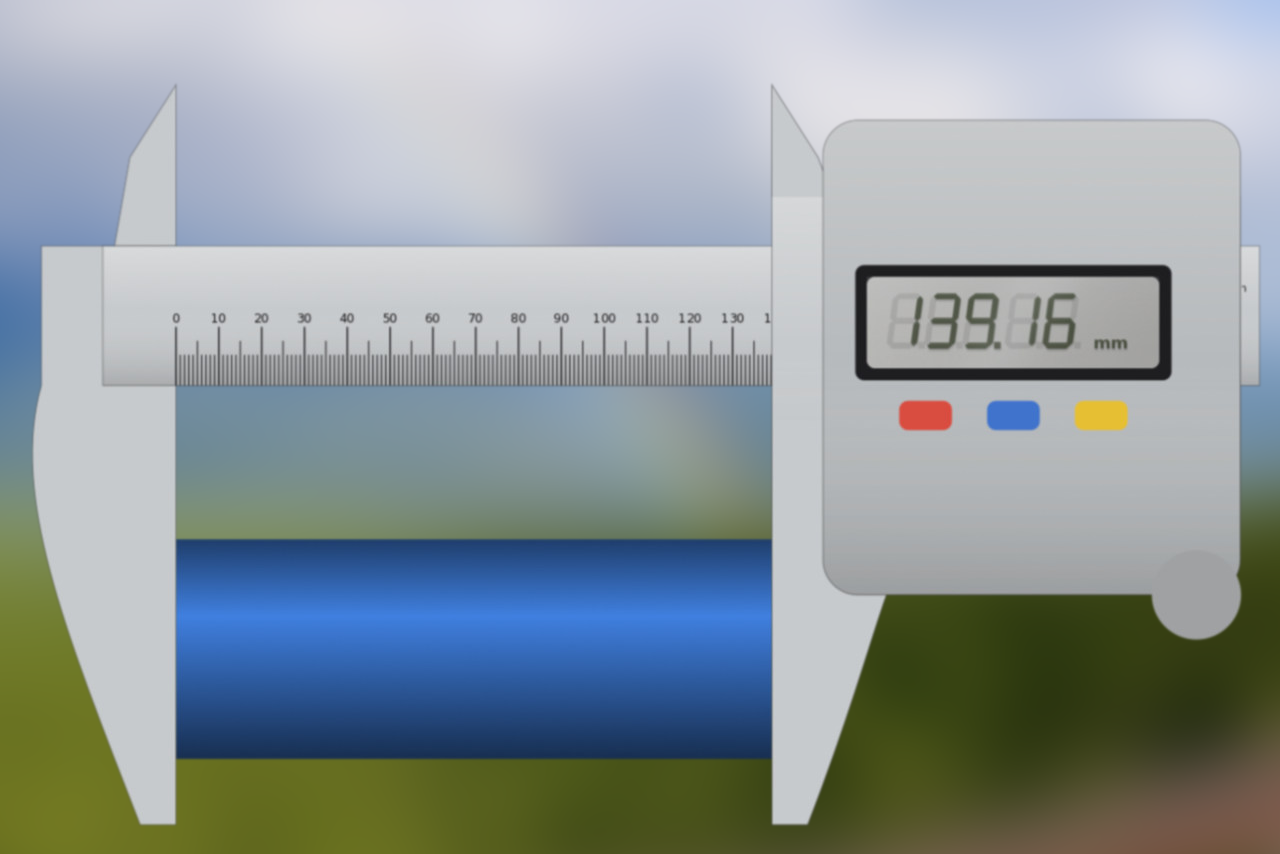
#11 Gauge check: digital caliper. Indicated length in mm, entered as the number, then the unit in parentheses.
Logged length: 139.16 (mm)
